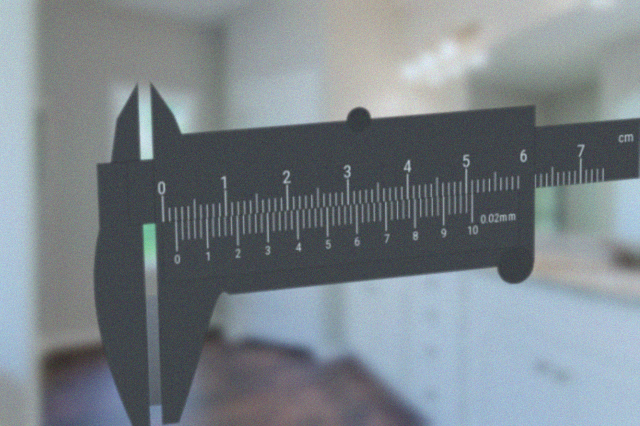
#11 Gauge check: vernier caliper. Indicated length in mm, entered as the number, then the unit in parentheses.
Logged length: 2.0 (mm)
